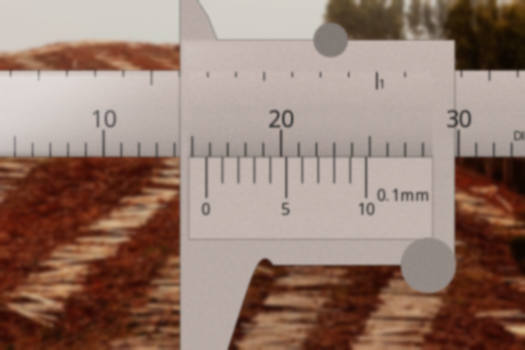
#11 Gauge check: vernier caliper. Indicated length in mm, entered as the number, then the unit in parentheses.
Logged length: 15.8 (mm)
